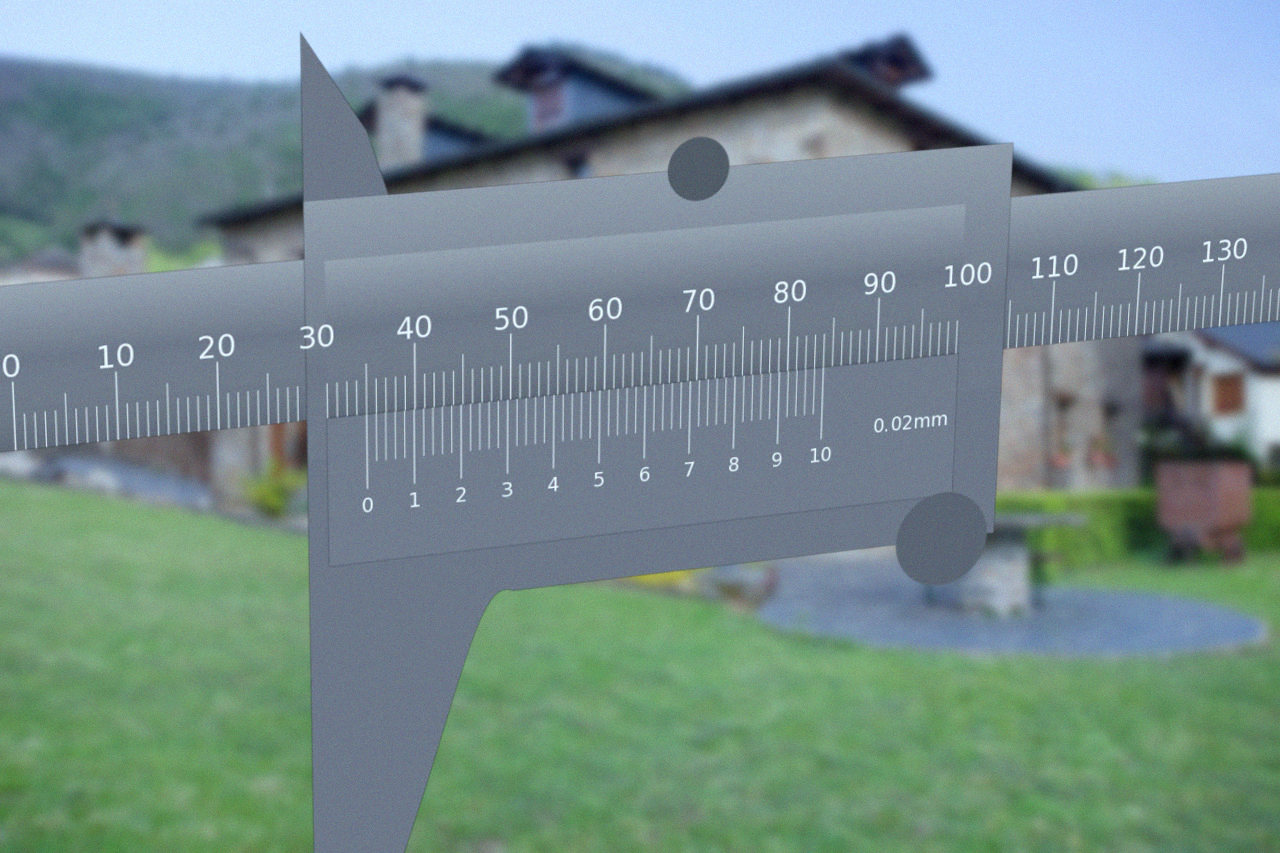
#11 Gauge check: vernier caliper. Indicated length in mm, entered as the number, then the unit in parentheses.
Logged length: 35.0 (mm)
